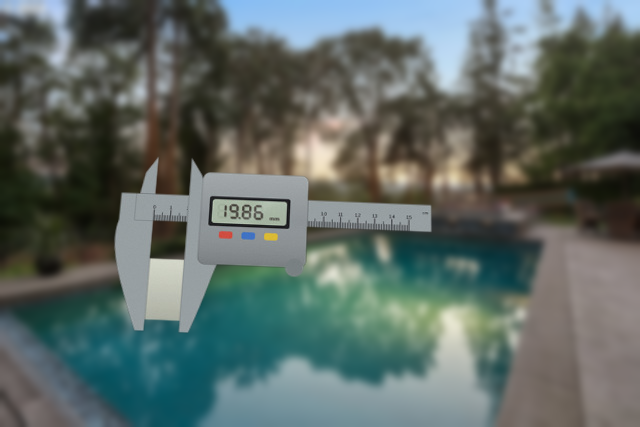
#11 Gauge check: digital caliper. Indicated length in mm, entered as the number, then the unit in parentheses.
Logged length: 19.86 (mm)
